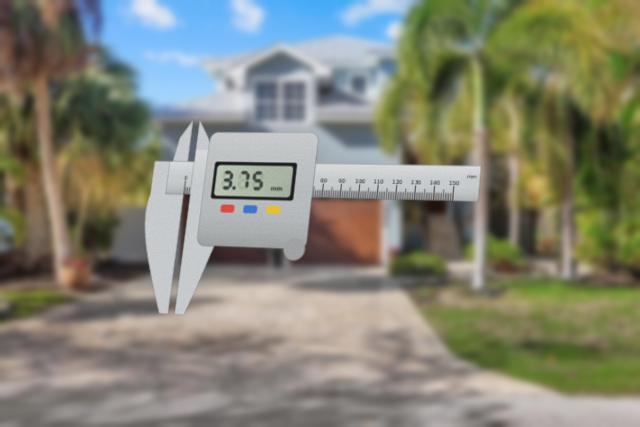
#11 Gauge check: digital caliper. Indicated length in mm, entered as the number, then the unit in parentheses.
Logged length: 3.75 (mm)
